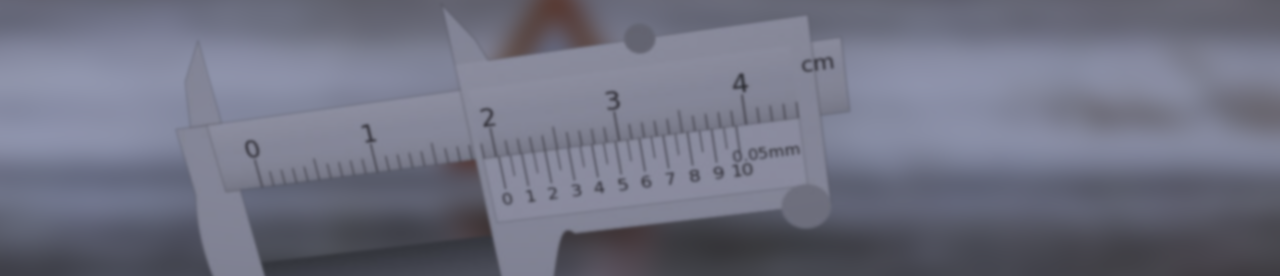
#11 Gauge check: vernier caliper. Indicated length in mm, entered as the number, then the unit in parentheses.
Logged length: 20.2 (mm)
